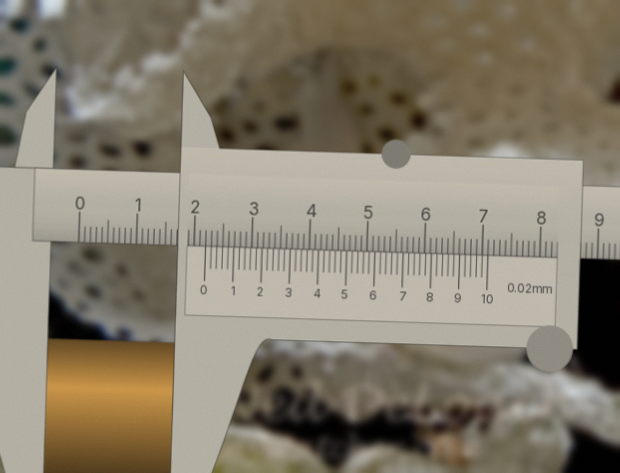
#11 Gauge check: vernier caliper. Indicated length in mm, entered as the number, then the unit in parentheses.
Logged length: 22.0 (mm)
